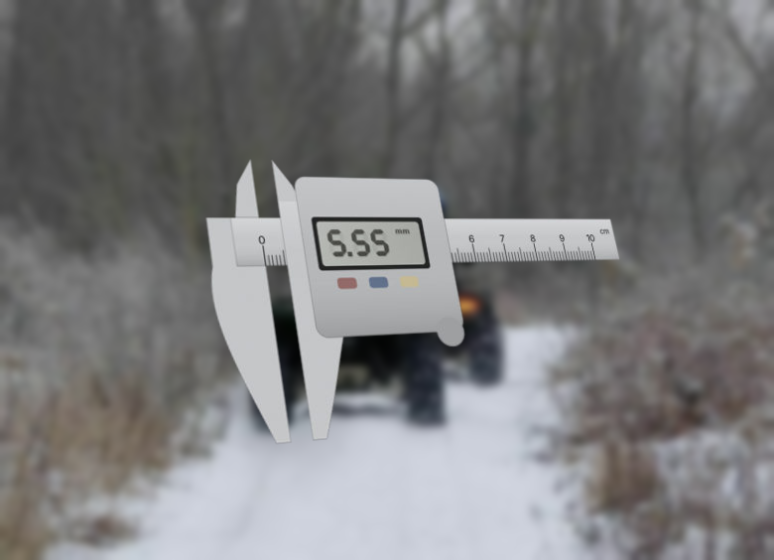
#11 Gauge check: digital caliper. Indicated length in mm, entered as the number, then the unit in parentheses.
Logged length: 5.55 (mm)
